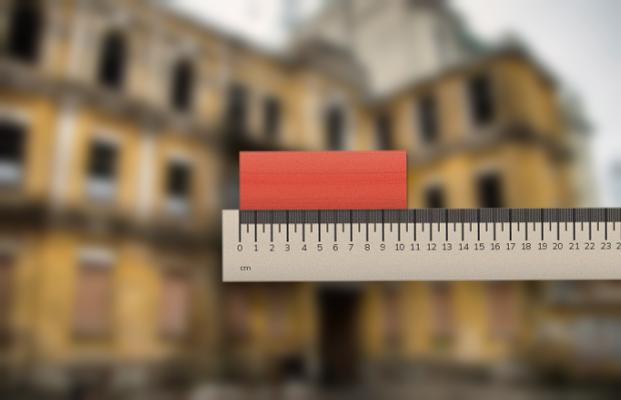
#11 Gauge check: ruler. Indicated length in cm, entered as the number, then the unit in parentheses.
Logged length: 10.5 (cm)
